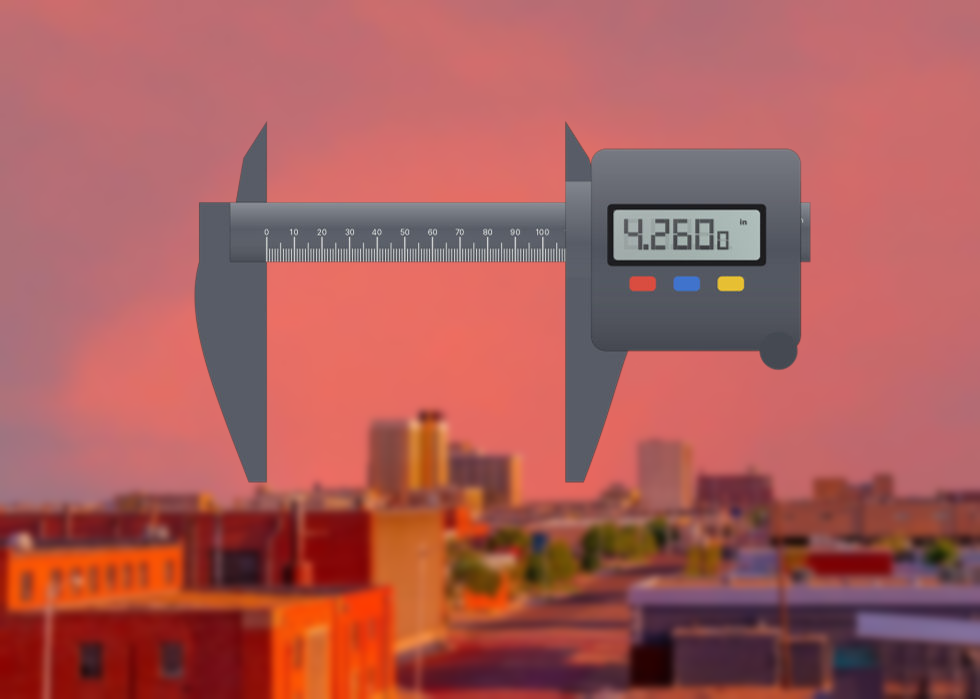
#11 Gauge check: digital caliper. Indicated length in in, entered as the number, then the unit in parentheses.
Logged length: 4.2600 (in)
